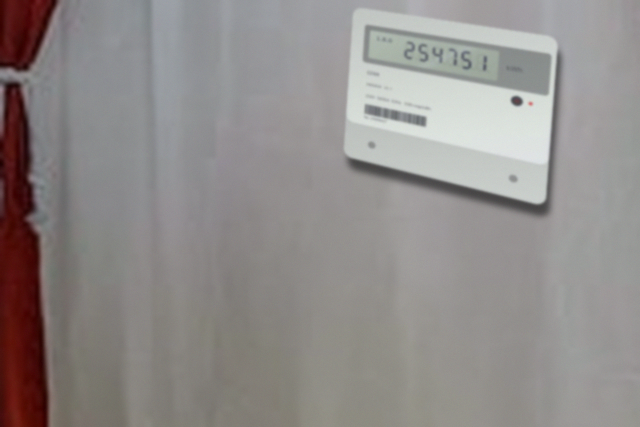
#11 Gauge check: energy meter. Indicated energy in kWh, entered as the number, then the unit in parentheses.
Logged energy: 254751 (kWh)
